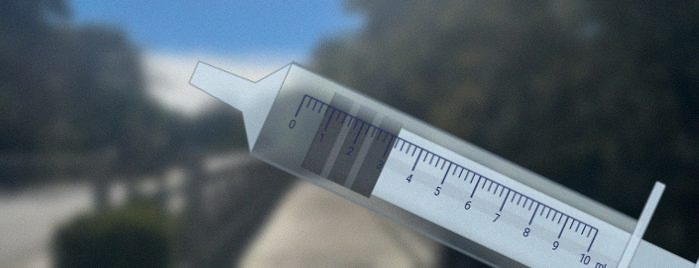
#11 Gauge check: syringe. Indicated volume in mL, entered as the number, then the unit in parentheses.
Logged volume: 0.8 (mL)
